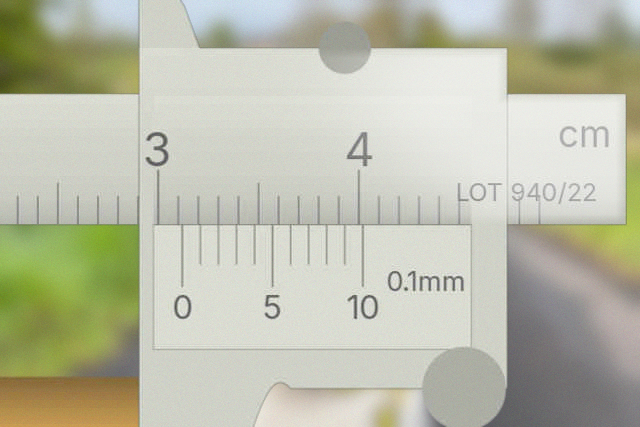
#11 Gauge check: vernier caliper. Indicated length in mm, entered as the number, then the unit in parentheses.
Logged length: 31.2 (mm)
